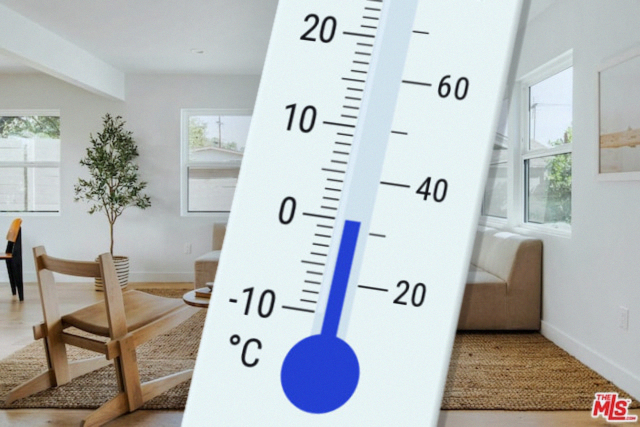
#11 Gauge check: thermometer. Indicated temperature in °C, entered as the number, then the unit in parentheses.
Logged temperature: 0 (°C)
